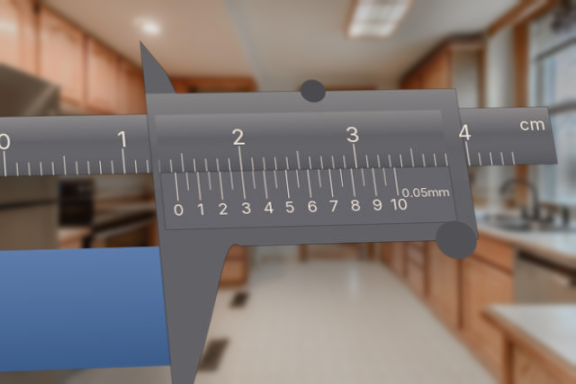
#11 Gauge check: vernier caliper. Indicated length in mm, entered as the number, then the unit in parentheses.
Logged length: 14.3 (mm)
